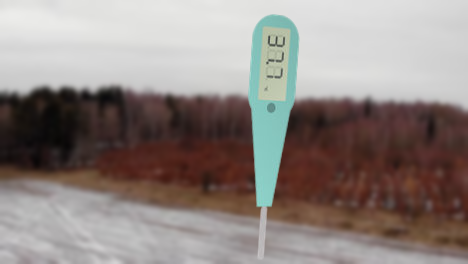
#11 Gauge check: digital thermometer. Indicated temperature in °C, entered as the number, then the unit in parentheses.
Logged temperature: 37.7 (°C)
